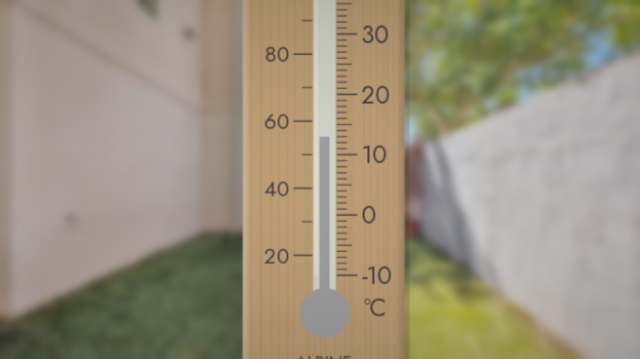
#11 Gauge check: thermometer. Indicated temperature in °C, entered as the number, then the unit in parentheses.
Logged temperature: 13 (°C)
